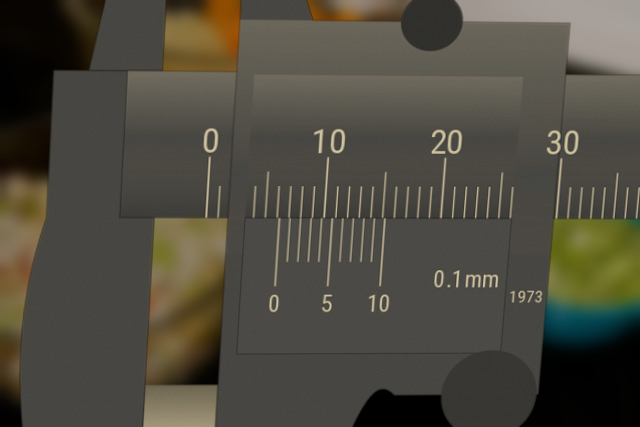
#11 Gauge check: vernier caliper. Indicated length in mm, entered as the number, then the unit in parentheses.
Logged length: 6.2 (mm)
